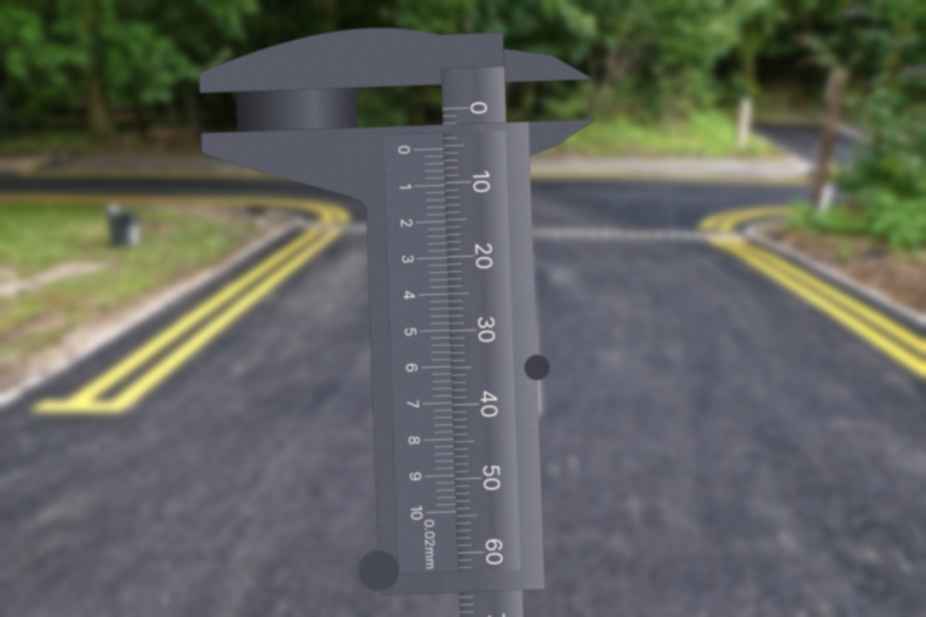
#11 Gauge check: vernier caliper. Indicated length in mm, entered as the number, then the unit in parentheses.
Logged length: 5.4 (mm)
